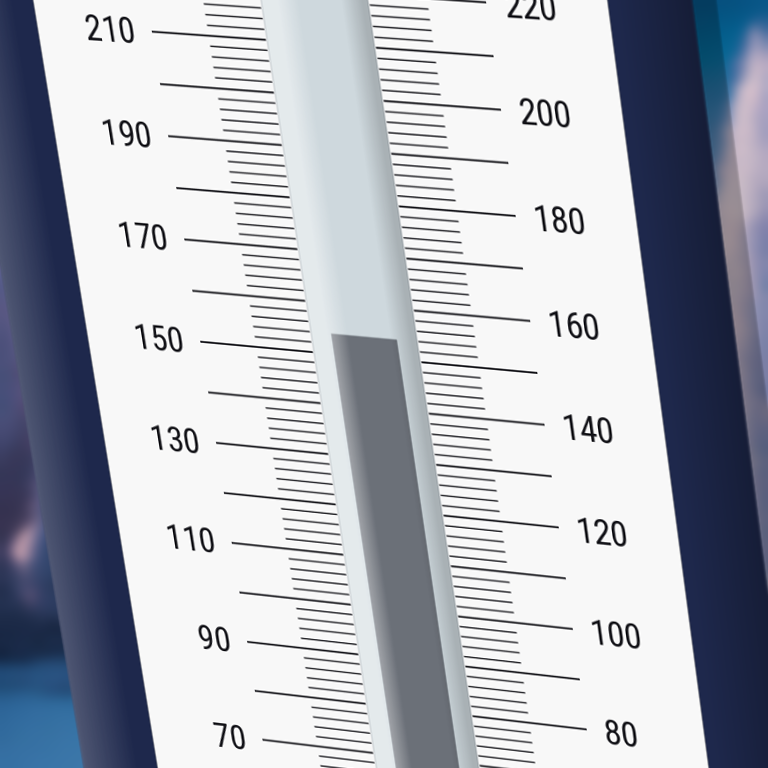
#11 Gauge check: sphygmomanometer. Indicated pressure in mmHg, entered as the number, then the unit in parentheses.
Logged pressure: 154 (mmHg)
